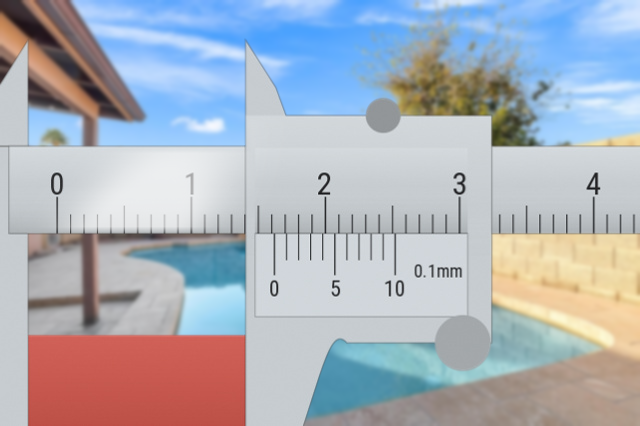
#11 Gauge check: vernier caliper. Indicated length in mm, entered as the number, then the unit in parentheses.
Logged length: 16.2 (mm)
